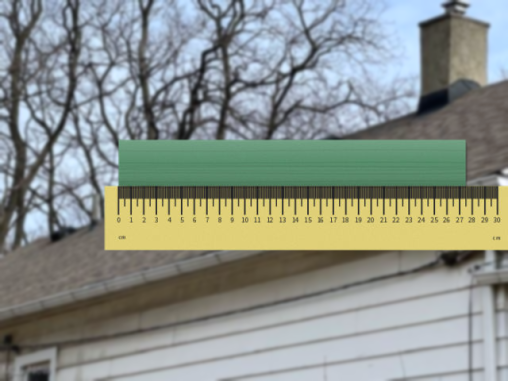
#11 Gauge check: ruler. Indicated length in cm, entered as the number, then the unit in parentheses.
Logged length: 27.5 (cm)
